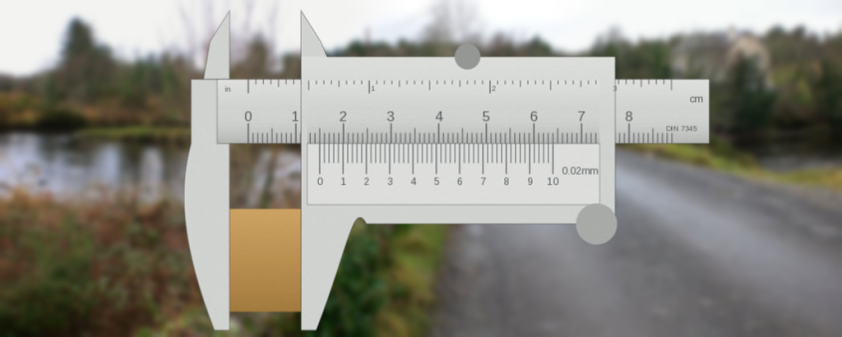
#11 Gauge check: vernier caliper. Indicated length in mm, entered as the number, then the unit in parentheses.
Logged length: 15.0 (mm)
